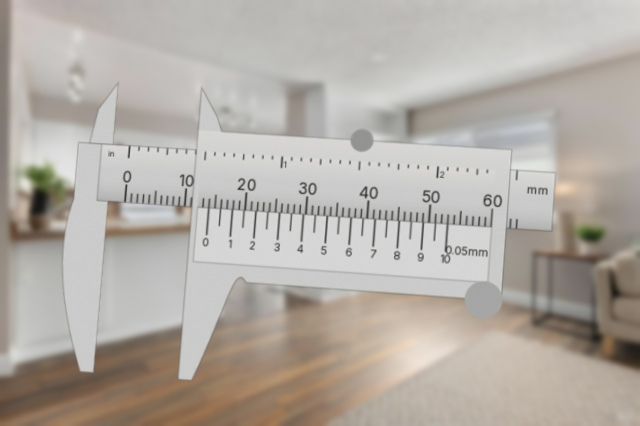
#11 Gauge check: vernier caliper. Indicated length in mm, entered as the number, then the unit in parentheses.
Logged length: 14.0 (mm)
